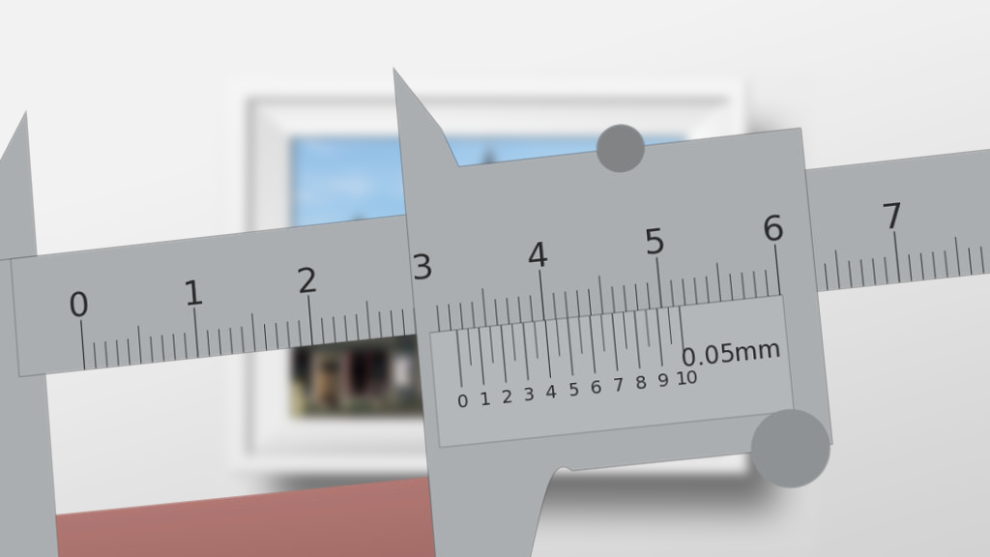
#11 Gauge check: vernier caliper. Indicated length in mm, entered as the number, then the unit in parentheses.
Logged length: 32.5 (mm)
